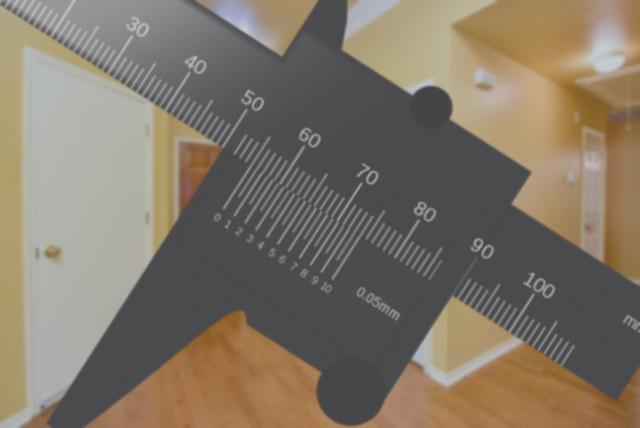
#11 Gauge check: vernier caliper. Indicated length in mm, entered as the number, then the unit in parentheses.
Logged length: 55.0 (mm)
